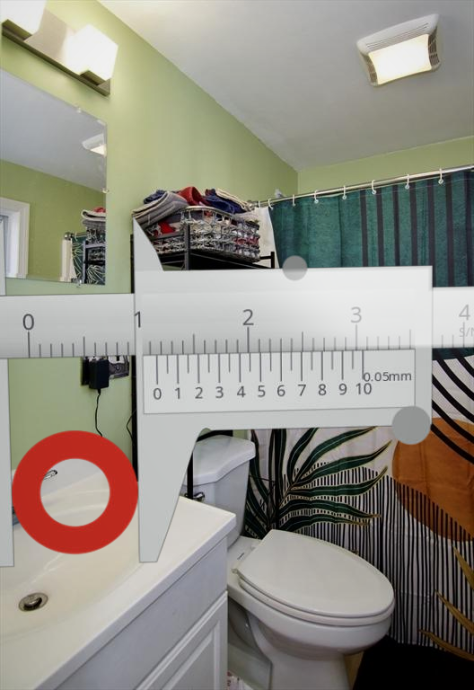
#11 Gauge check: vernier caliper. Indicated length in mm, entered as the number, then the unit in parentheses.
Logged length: 11.6 (mm)
